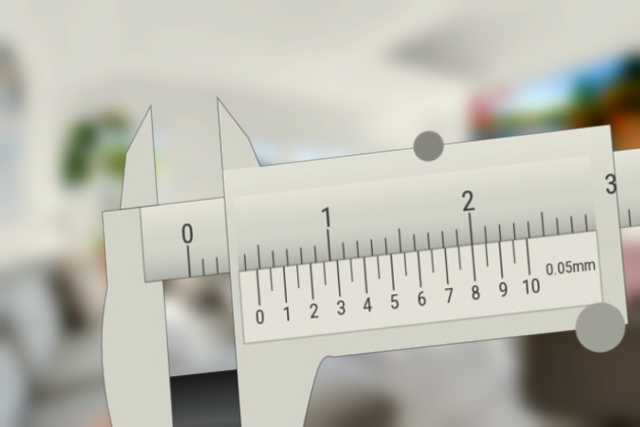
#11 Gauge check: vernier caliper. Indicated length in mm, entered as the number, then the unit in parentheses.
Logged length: 4.8 (mm)
